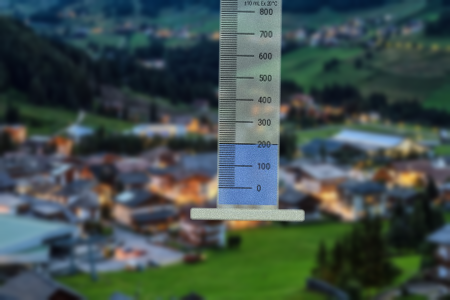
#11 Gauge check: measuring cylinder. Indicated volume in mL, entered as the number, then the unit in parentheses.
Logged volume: 200 (mL)
